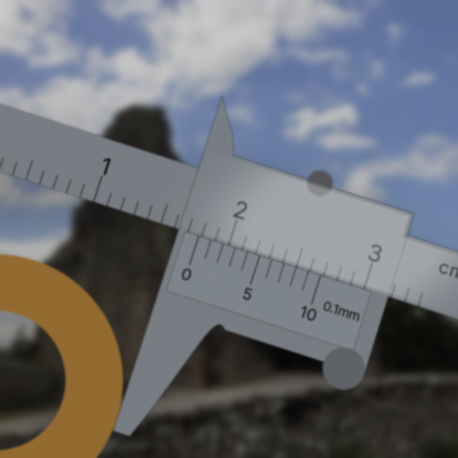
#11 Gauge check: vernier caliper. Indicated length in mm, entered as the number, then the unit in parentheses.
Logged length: 17.8 (mm)
